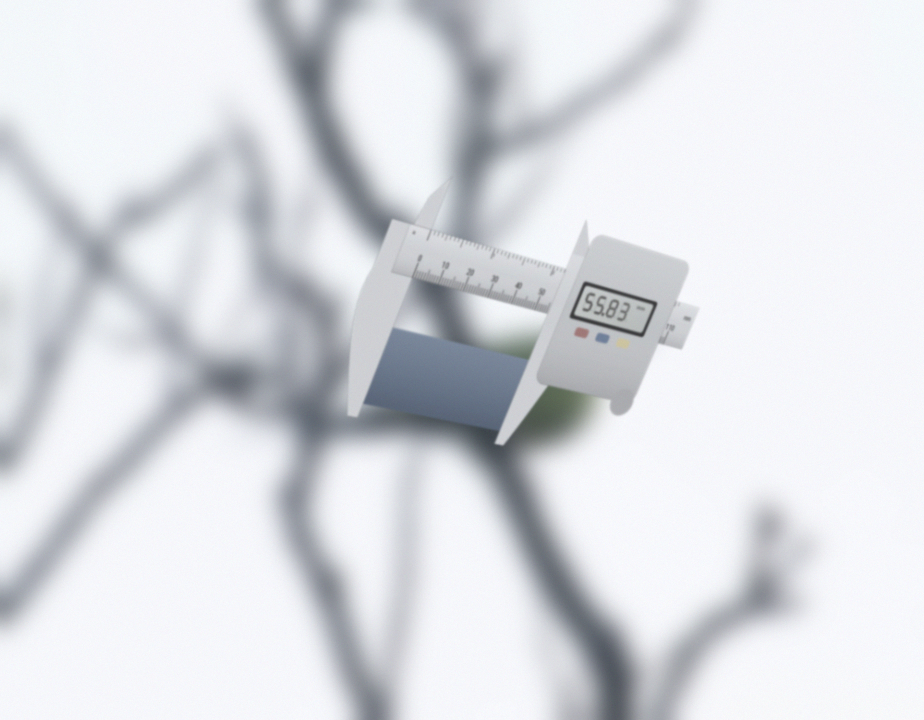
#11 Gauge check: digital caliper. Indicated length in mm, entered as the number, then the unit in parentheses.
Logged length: 55.83 (mm)
